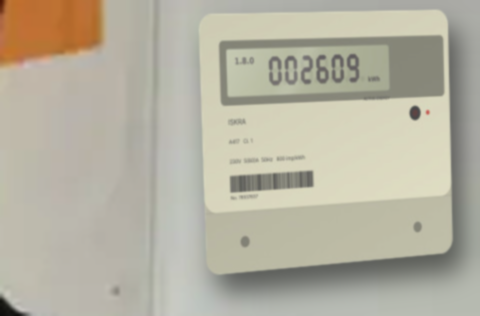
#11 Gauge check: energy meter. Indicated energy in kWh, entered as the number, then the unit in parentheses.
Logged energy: 2609 (kWh)
